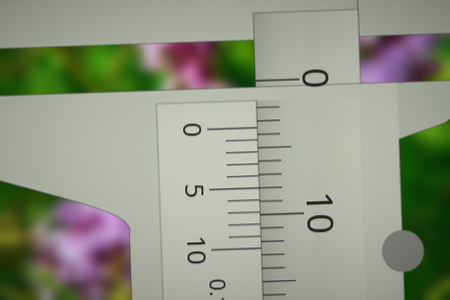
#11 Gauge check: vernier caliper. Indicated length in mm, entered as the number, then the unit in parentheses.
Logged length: 3.5 (mm)
